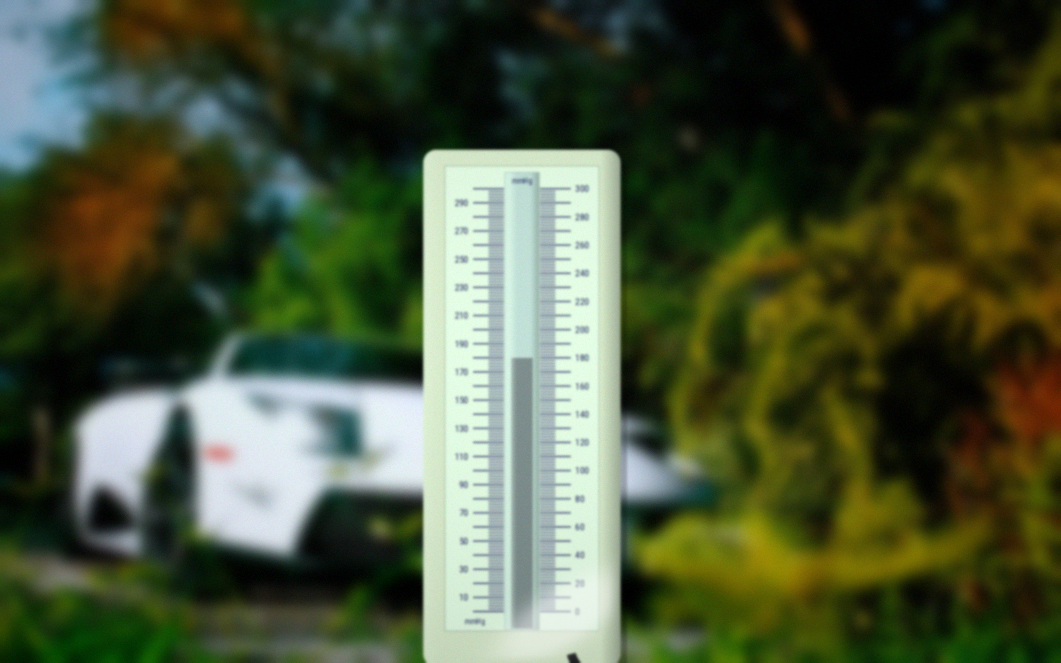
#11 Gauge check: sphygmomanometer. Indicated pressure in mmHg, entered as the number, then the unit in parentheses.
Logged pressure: 180 (mmHg)
